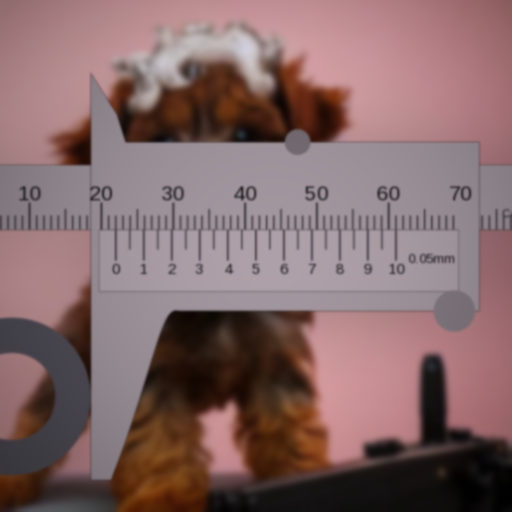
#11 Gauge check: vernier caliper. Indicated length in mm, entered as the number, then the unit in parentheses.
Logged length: 22.0 (mm)
